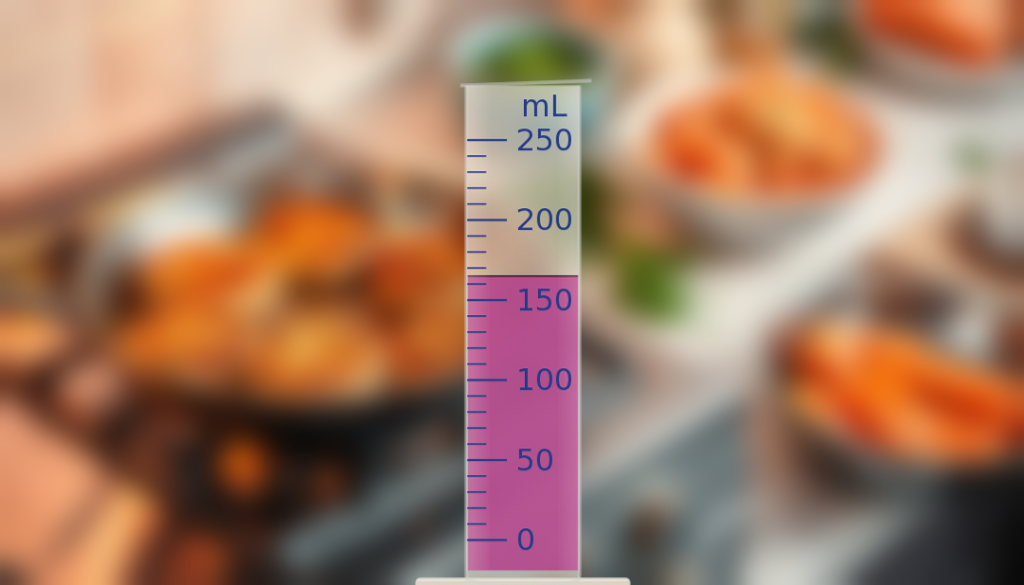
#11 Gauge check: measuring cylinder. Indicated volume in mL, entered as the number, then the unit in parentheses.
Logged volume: 165 (mL)
